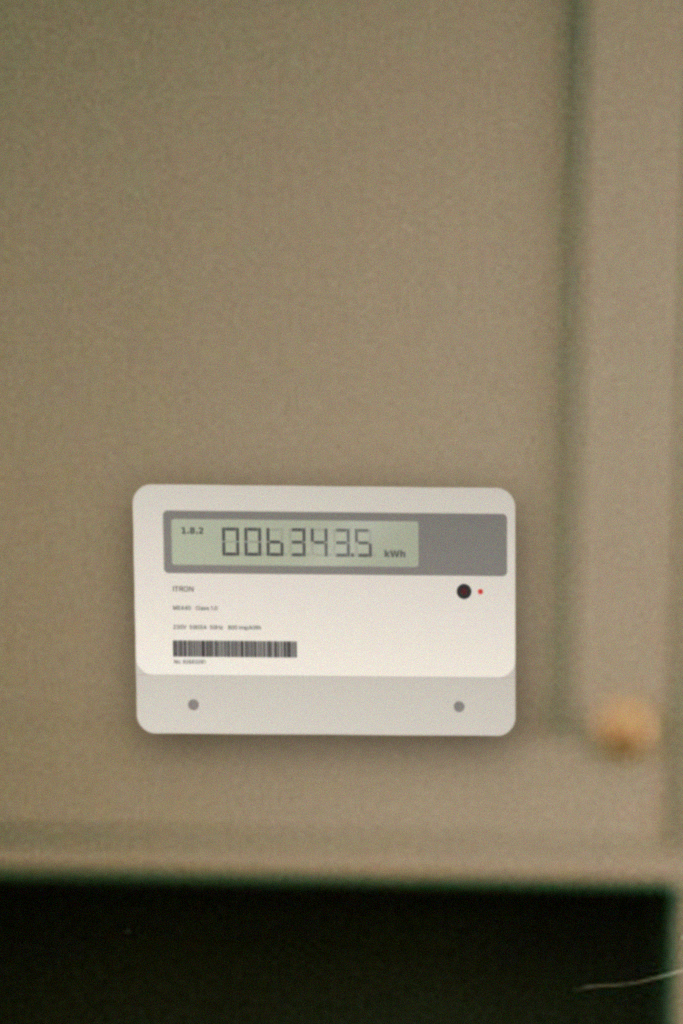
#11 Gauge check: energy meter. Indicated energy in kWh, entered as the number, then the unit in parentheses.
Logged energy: 6343.5 (kWh)
